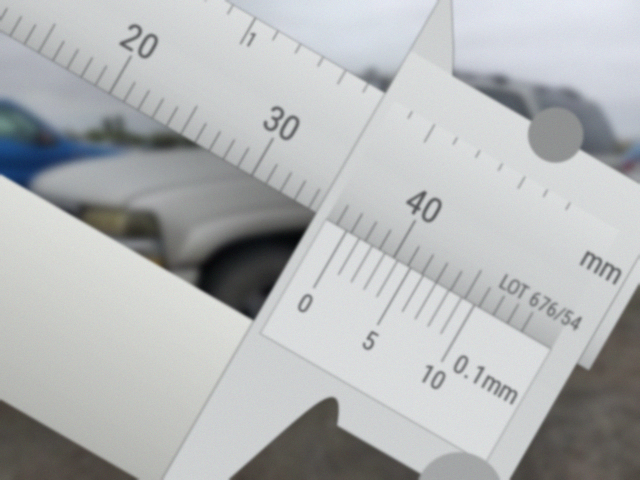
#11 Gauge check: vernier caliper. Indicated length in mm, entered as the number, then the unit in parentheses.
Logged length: 36.7 (mm)
